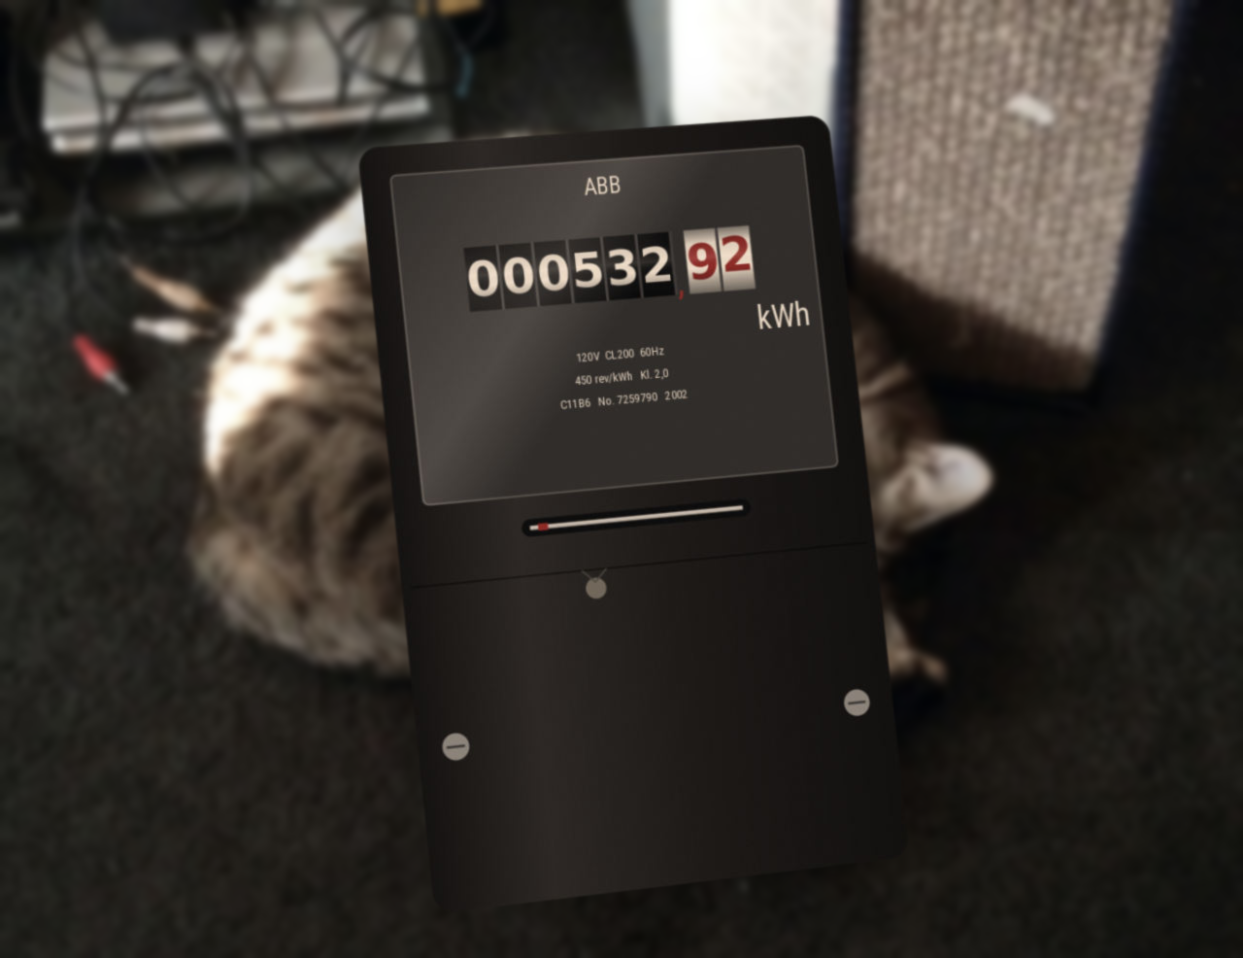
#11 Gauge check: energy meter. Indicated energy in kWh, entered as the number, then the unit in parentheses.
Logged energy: 532.92 (kWh)
